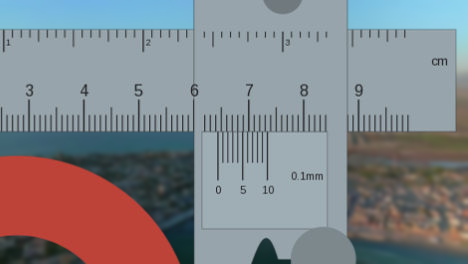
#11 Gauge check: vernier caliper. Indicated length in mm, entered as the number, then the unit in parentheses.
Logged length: 64.4 (mm)
